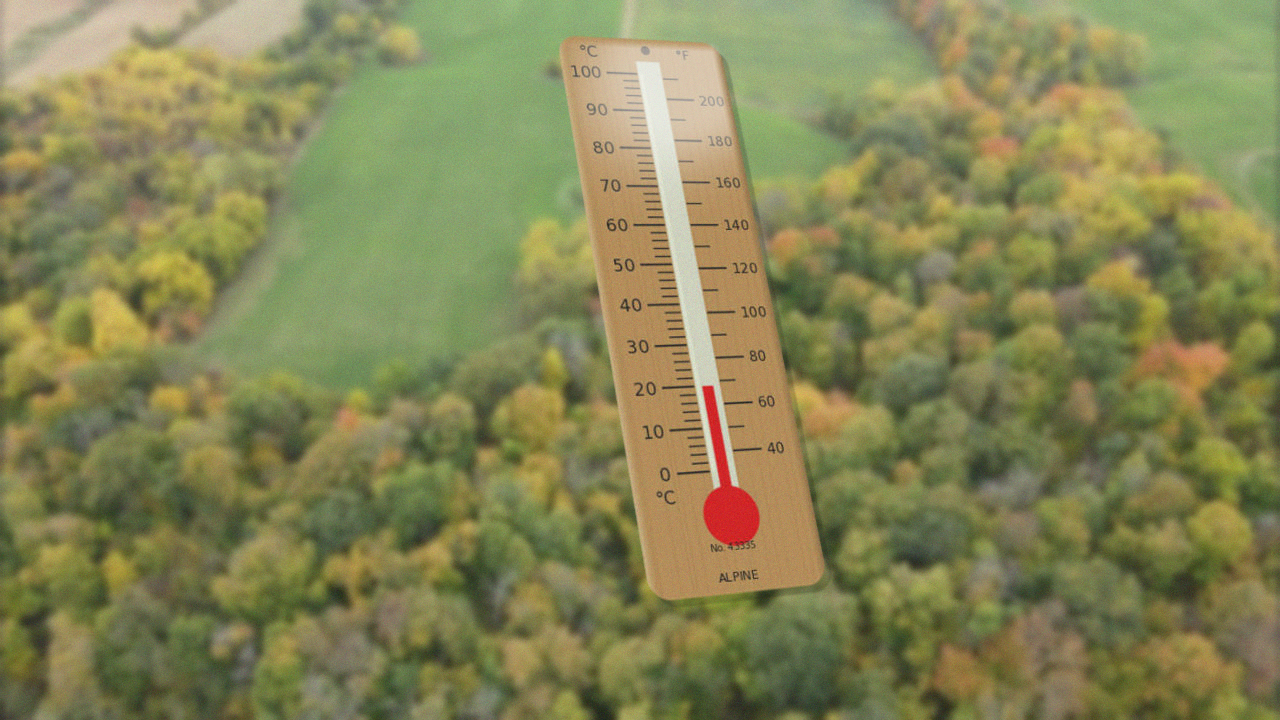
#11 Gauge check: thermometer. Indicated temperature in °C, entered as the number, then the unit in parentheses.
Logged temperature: 20 (°C)
